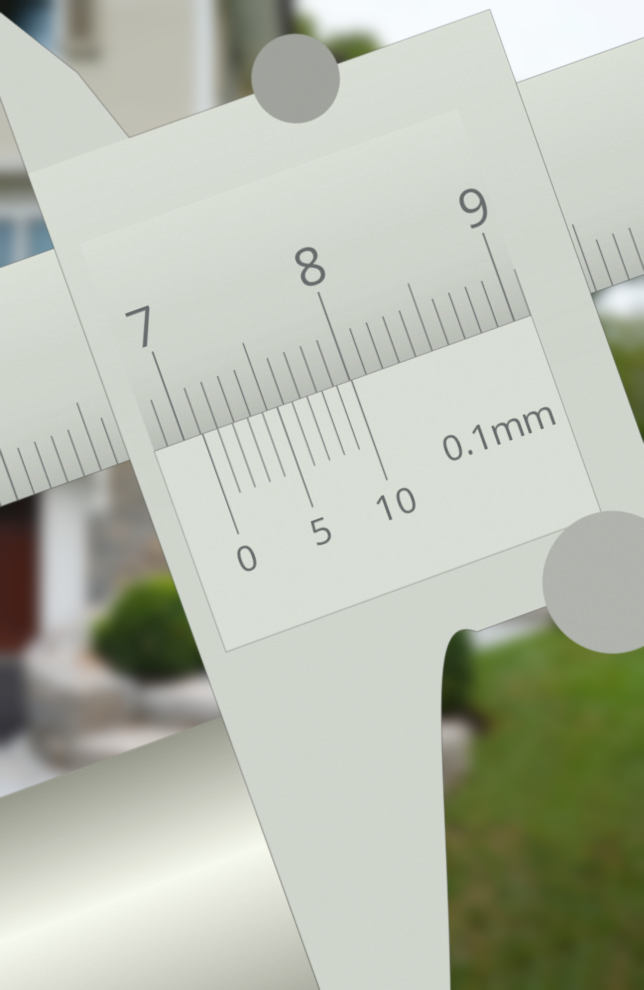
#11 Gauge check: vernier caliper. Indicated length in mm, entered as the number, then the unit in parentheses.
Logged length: 71.1 (mm)
